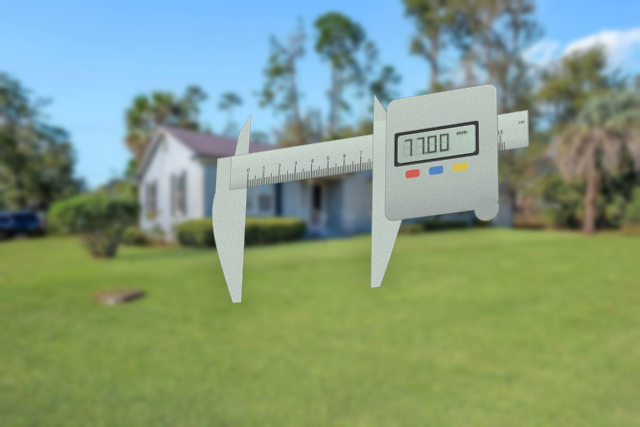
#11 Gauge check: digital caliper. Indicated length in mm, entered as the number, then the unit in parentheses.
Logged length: 77.00 (mm)
